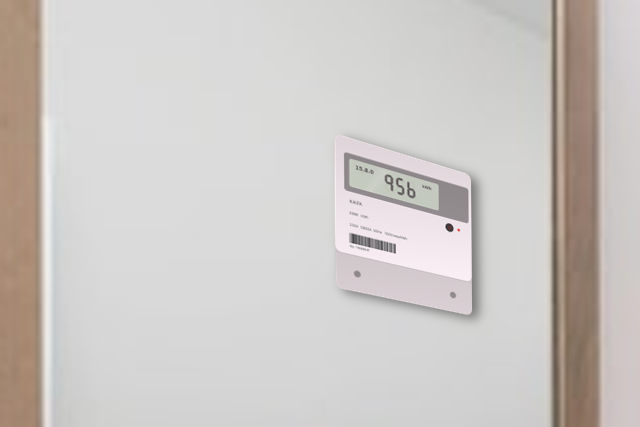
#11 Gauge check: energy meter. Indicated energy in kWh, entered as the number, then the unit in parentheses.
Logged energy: 956 (kWh)
